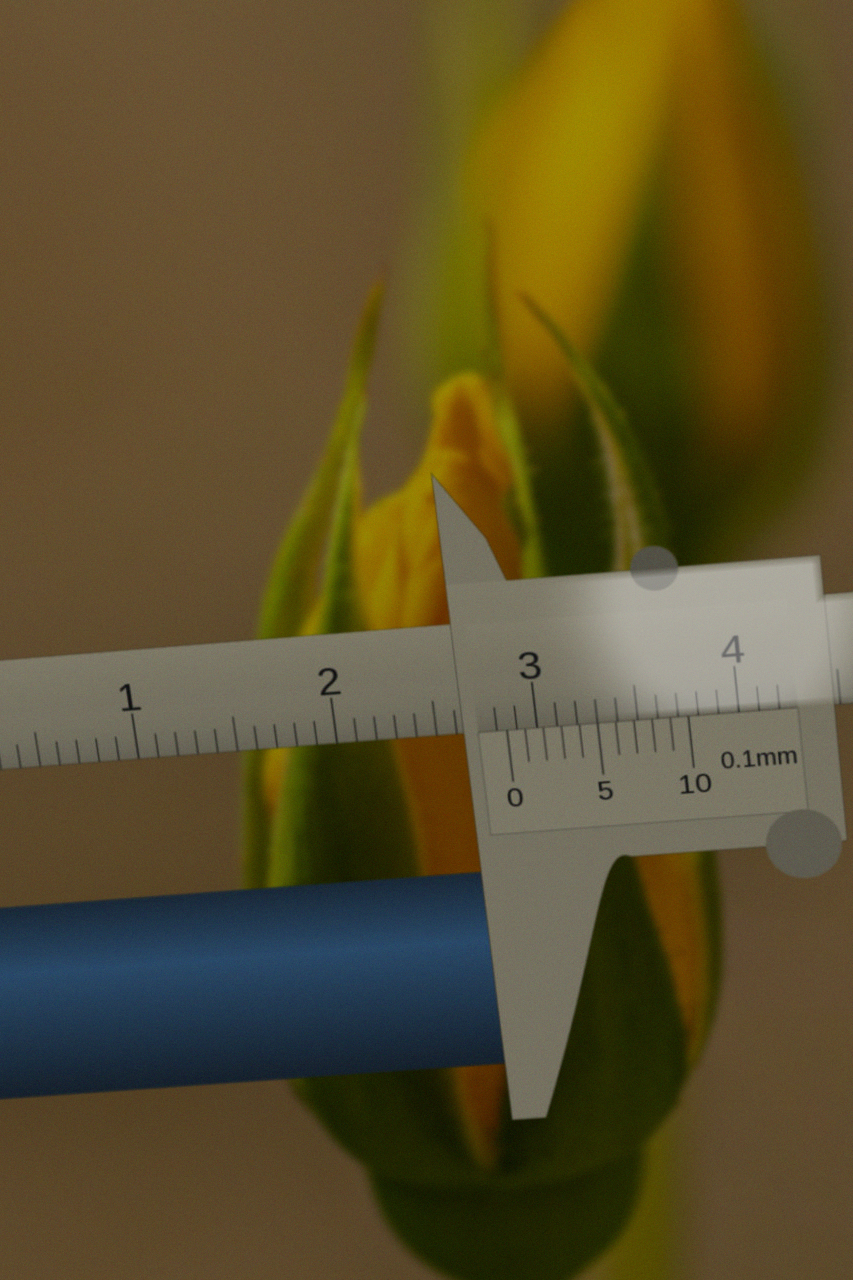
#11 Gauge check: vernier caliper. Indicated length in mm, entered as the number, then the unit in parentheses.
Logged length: 28.5 (mm)
